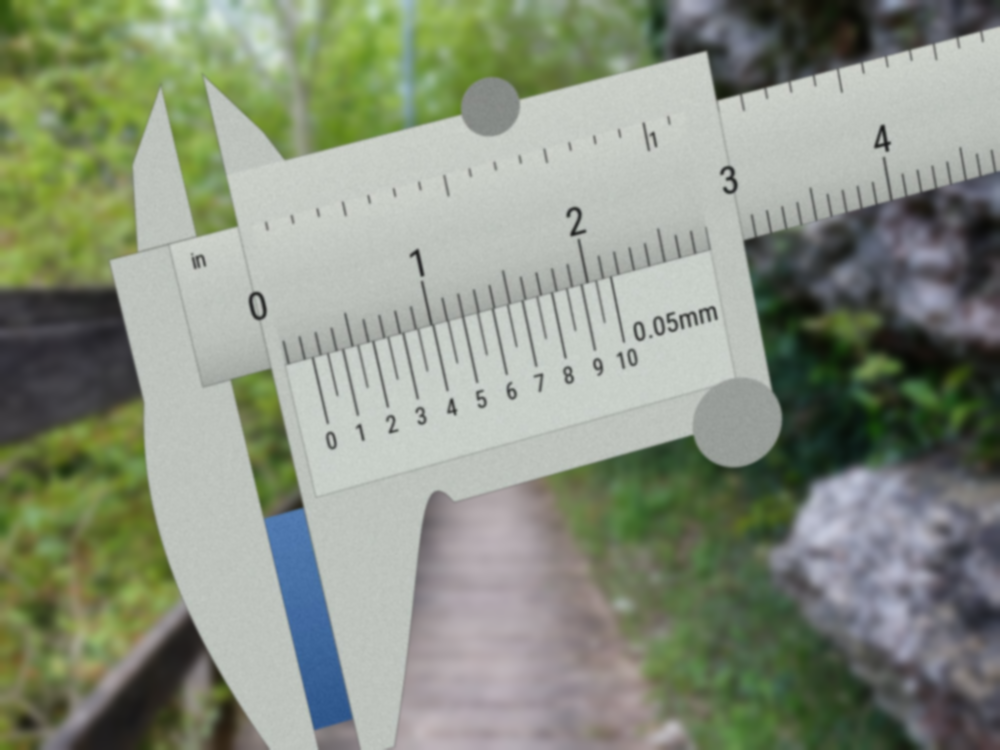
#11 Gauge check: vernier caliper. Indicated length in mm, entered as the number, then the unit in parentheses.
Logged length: 2.5 (mm)
